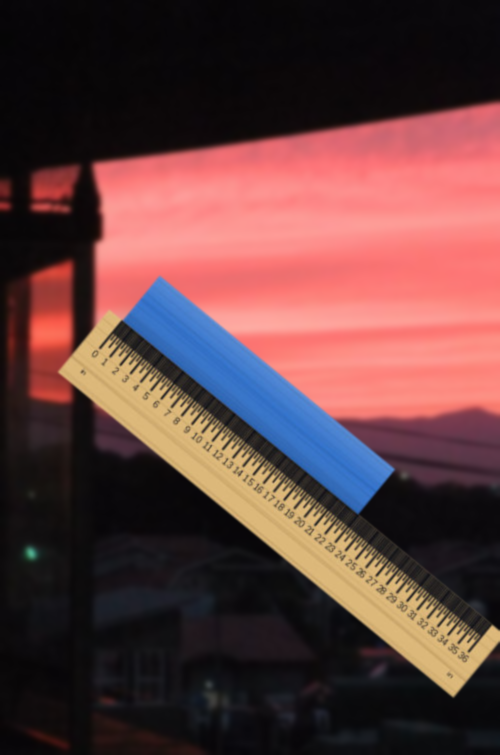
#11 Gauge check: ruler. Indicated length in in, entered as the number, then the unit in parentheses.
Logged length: 23 (in)
